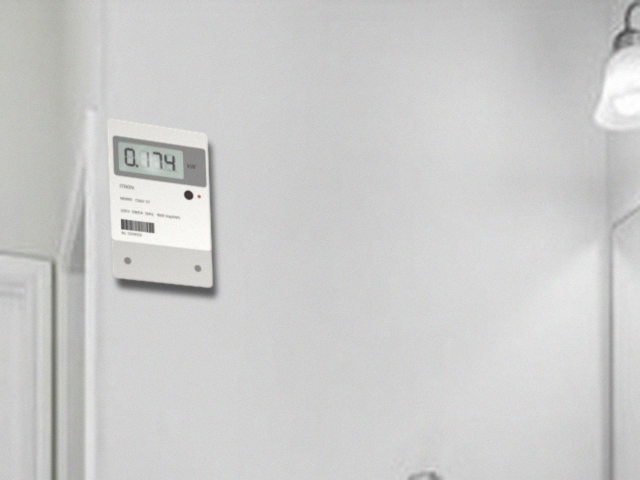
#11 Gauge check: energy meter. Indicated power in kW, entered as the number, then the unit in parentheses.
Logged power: 0.174 (kW)
